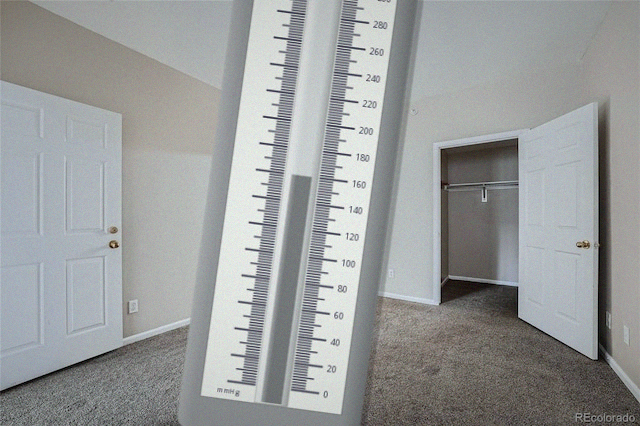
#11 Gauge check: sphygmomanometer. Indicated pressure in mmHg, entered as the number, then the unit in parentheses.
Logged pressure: 160 (mmHg)
